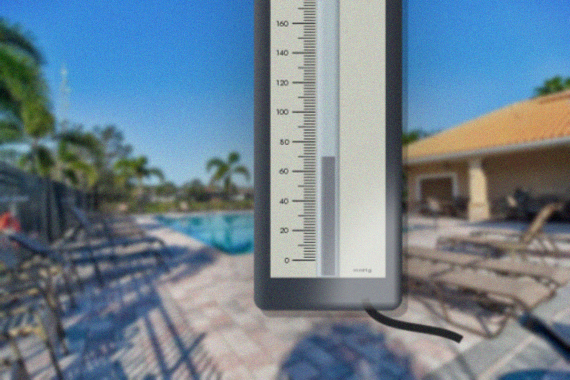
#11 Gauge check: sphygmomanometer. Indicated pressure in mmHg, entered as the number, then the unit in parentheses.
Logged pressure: 70 (mmHg)
